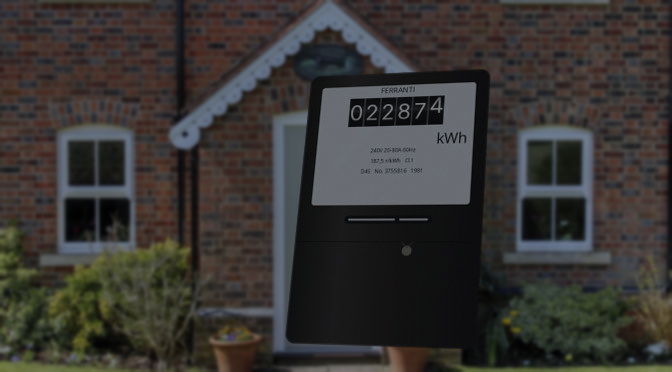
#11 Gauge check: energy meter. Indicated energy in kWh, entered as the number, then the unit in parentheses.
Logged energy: 22874 (kWh)
